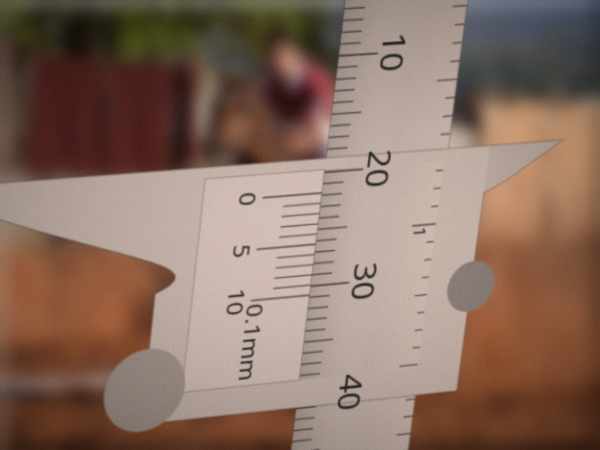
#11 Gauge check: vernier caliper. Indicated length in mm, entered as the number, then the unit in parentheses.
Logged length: 21.8 (mm)
